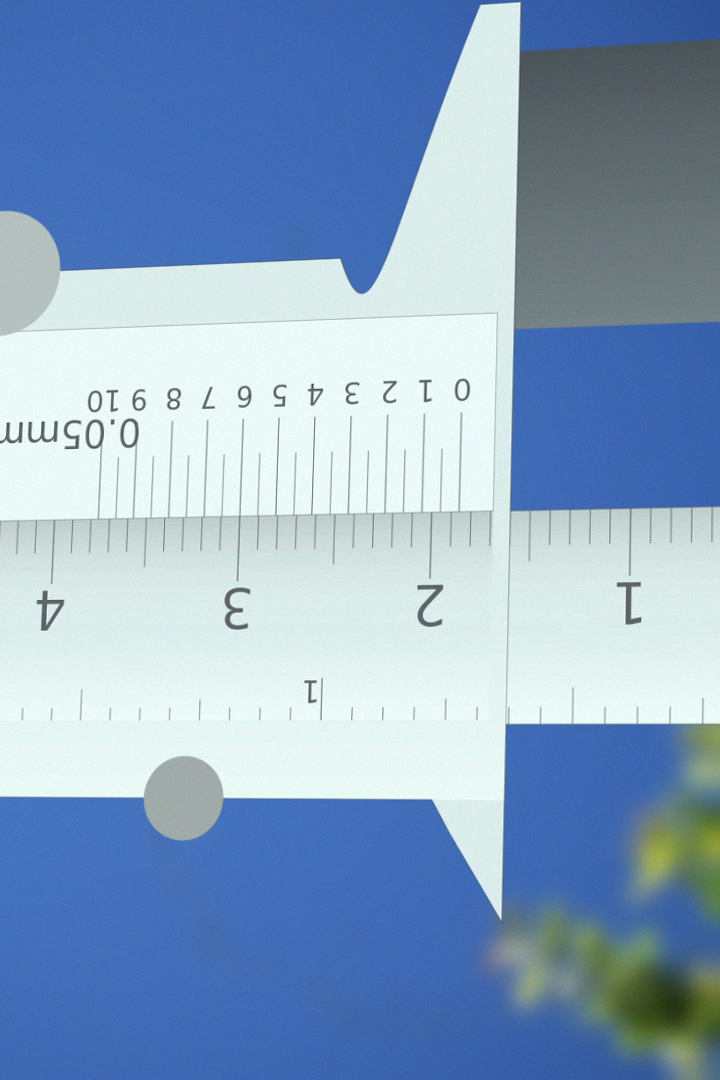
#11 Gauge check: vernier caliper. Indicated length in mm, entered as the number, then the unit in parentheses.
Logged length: 18.6 (mm)
